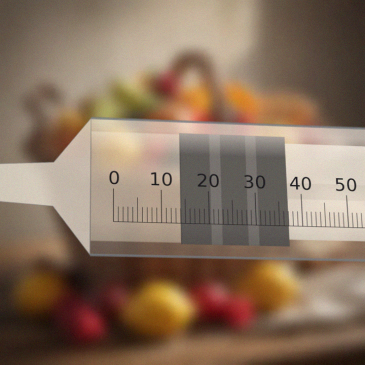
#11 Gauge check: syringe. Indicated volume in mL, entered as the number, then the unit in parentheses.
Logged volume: 14 (mL)
